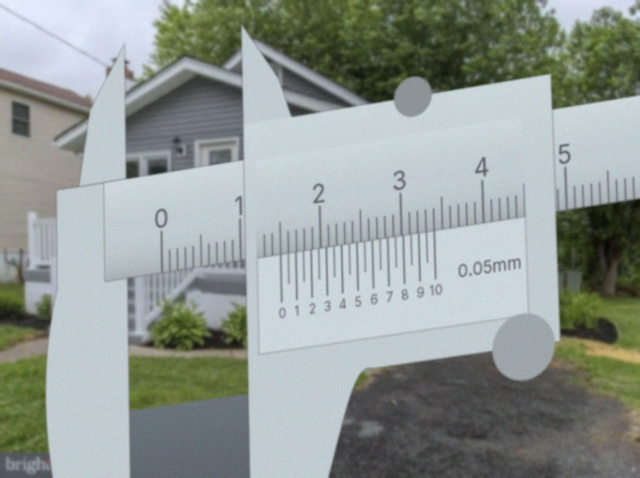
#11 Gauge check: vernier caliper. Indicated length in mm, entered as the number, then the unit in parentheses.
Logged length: 15.0 (mm)
